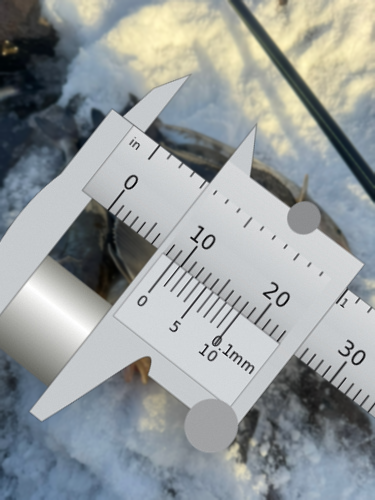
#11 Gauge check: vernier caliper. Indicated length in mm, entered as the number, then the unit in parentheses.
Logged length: 9.0 (mm)
